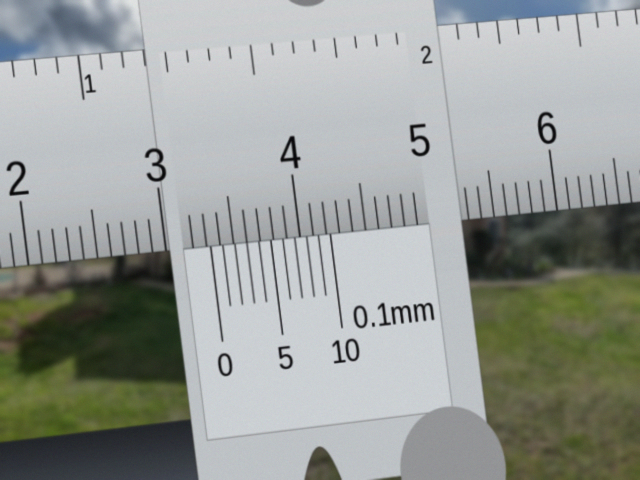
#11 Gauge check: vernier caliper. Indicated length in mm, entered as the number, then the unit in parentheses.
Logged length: 33.3 (mm)
